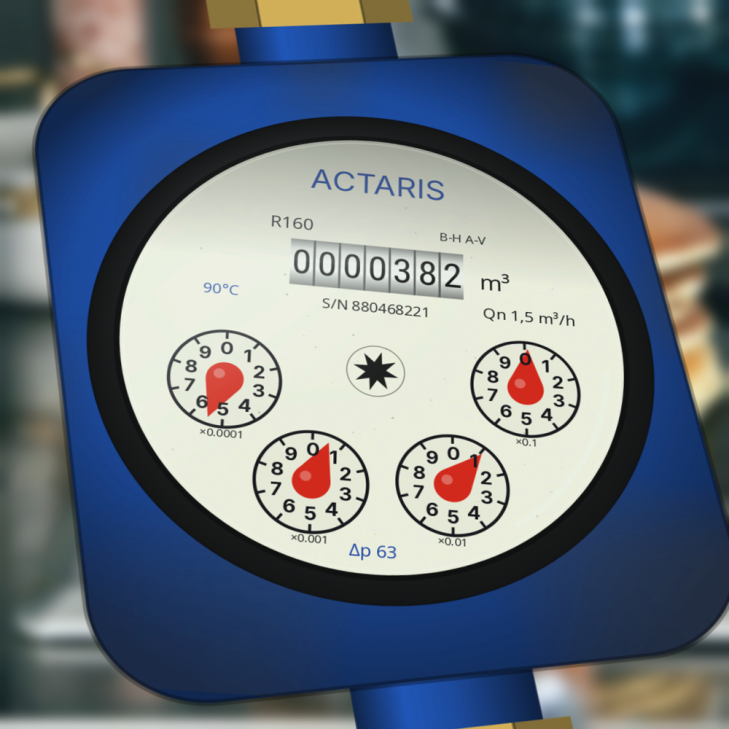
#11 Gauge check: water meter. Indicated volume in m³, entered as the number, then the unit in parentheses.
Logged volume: 382.0105 (m³)
